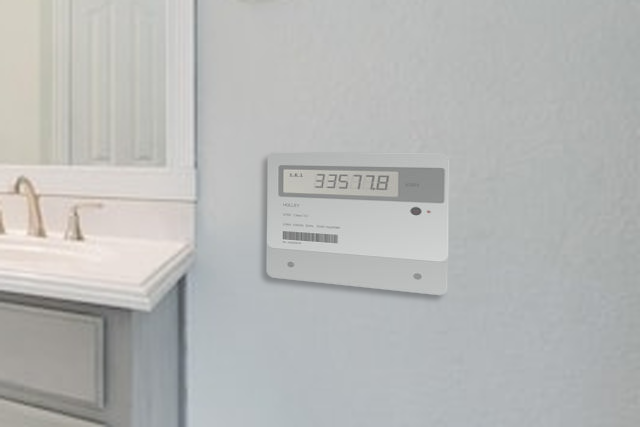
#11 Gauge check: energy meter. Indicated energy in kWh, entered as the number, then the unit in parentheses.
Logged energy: 33577.8 (kWh)
